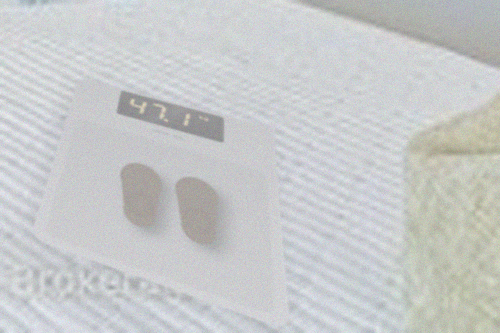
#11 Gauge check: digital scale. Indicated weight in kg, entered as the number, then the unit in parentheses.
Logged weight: 47.1 (kg)
